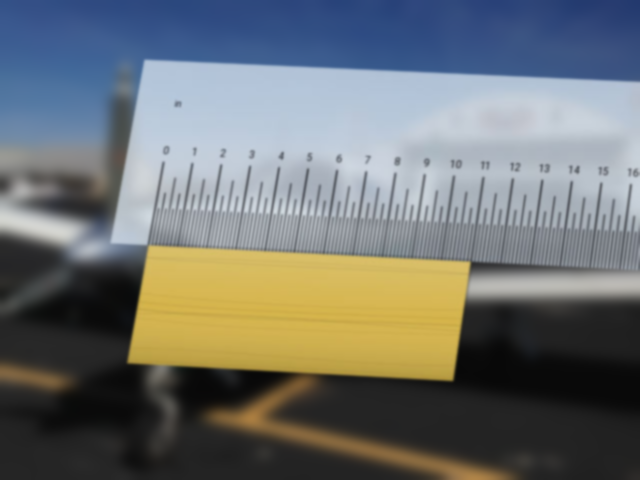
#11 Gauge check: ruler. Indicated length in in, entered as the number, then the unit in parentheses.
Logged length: 11 (in)
